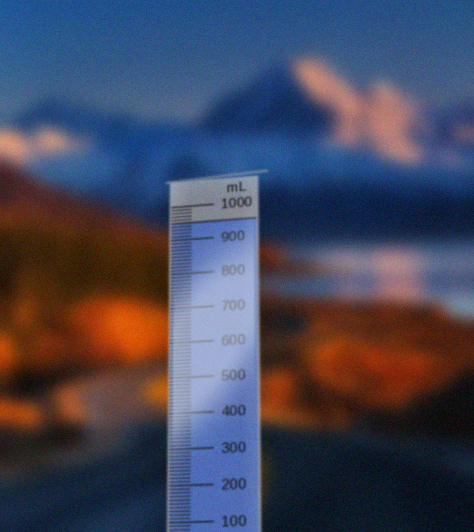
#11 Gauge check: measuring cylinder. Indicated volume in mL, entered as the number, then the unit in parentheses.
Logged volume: 950 (mL)
